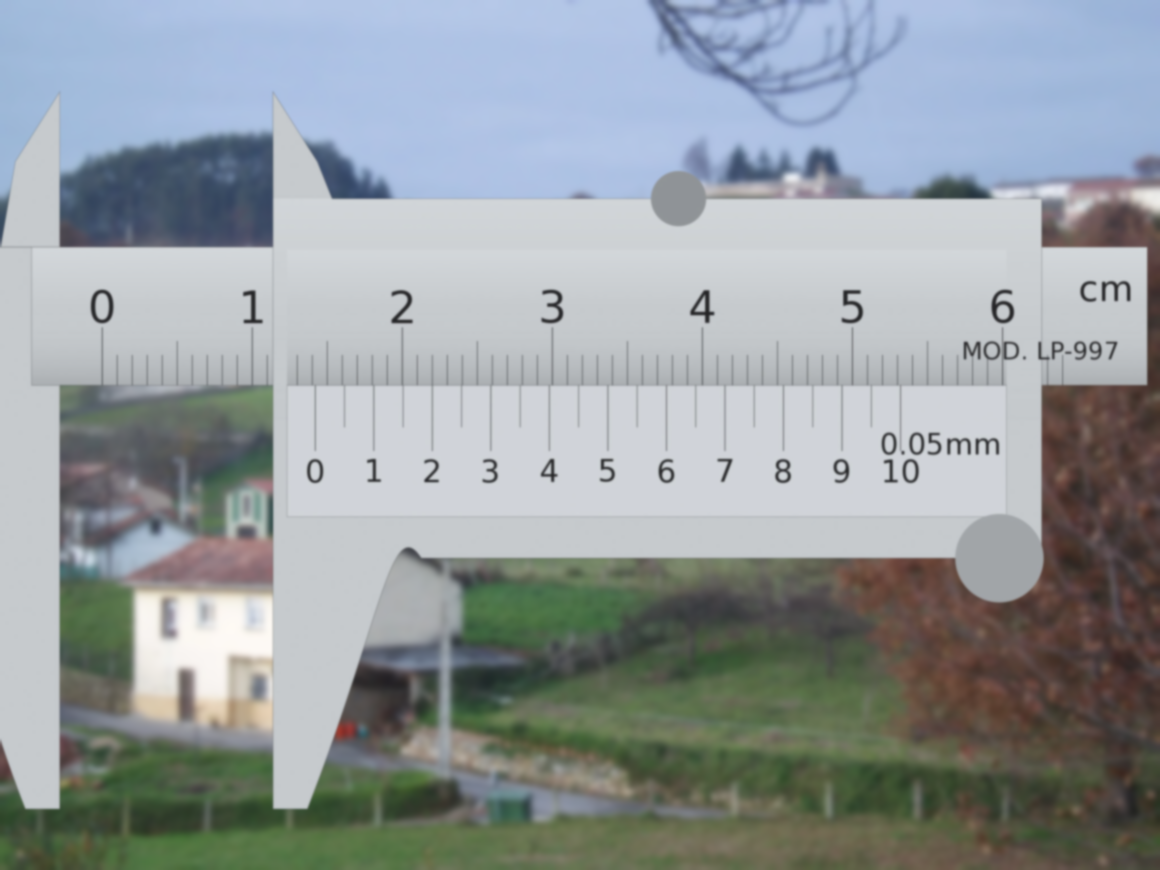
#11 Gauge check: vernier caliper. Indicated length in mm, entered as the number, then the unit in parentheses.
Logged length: 14.2 (mm)
